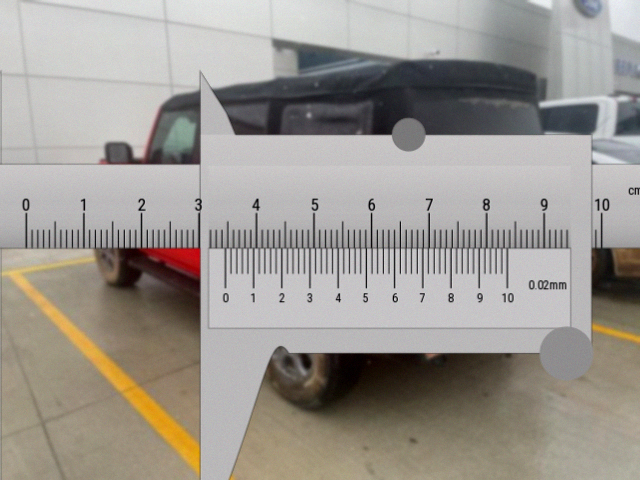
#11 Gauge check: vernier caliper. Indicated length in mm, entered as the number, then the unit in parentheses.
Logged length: 34.6 (mm)
